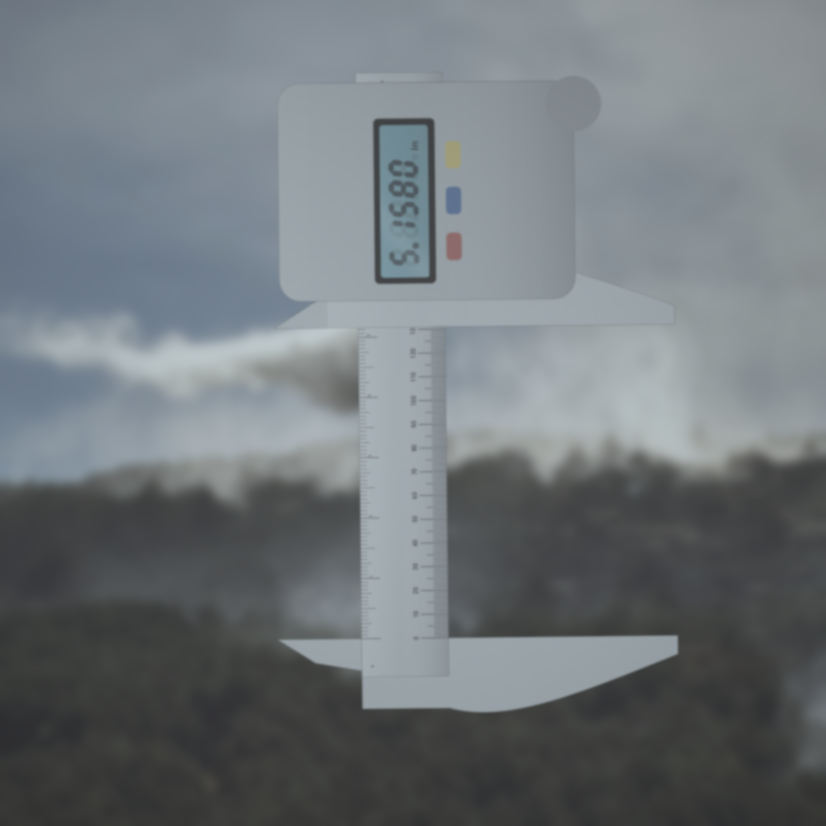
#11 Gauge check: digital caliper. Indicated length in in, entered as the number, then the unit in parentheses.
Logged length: 5.1580 (in)
